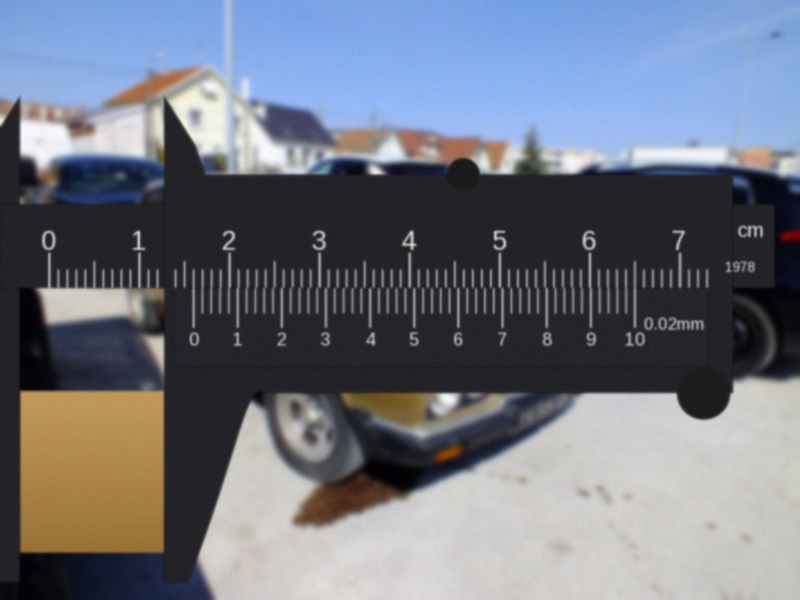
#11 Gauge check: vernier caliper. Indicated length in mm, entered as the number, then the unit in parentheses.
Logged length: 16.0 (mm)
